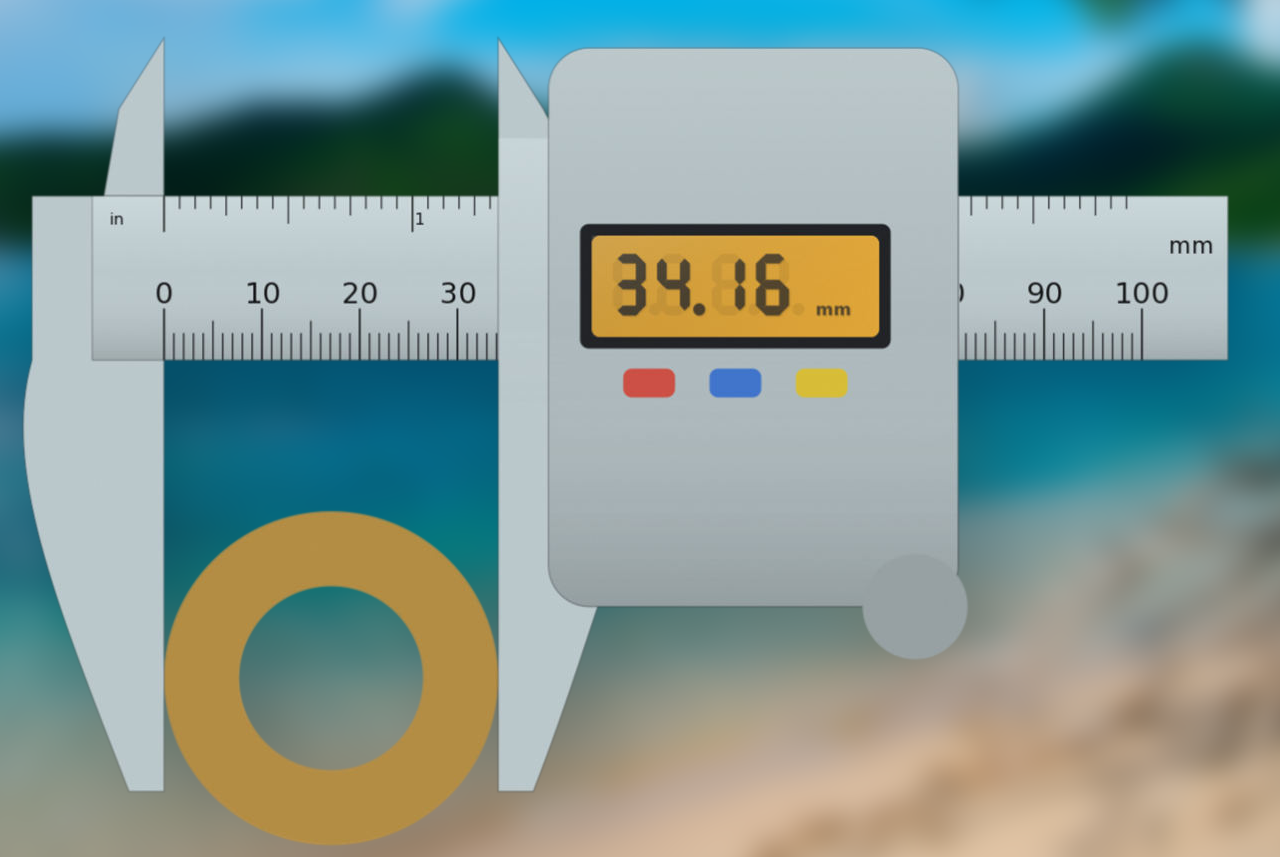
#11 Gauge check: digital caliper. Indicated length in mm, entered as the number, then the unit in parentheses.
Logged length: 34.16 (mm)
